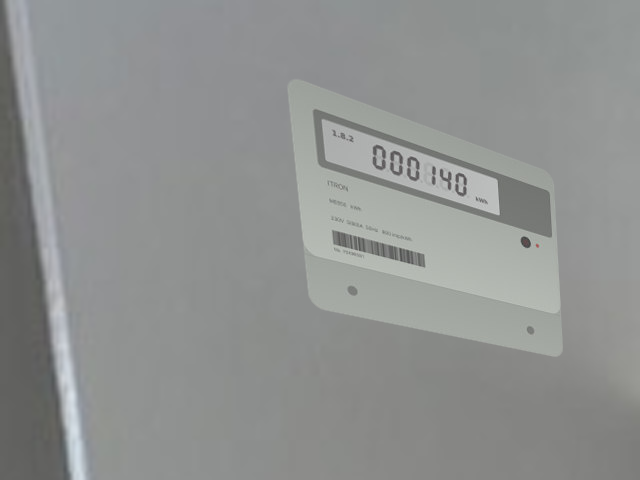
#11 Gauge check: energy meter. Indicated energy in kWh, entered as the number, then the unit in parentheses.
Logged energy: 140 (kWh)
